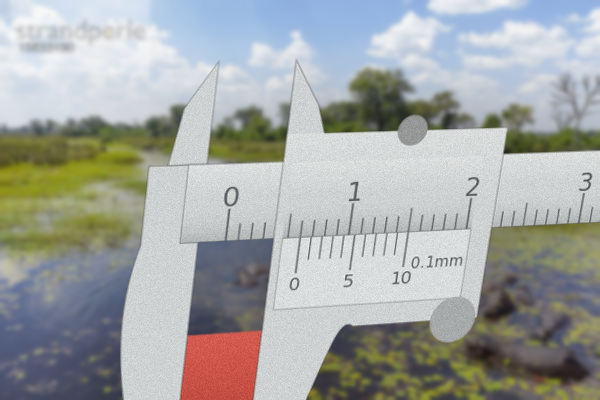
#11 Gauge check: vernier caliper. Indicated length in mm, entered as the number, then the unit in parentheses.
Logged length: 6.0 (mm)
